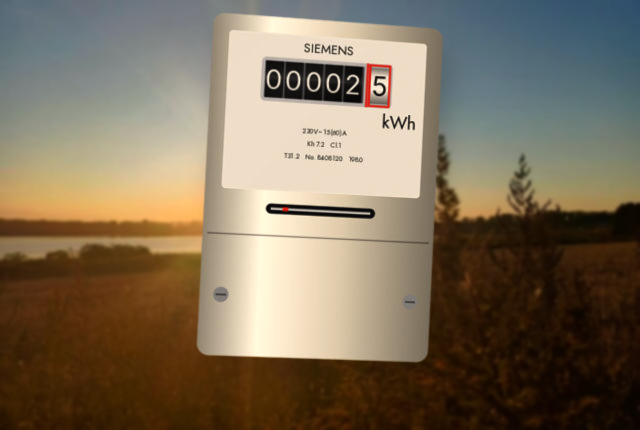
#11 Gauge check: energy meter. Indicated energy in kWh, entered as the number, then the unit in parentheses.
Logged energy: 2.5 (kWh)
